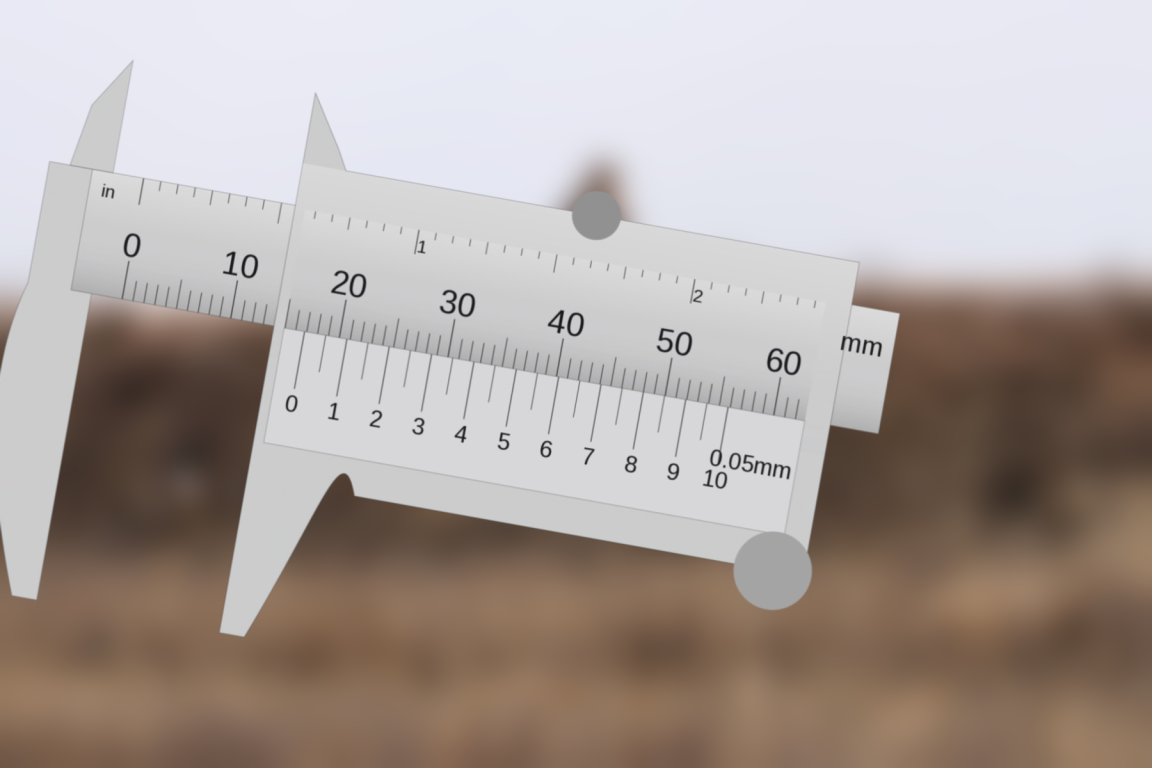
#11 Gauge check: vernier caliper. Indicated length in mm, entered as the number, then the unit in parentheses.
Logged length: 16.8 (mm)
